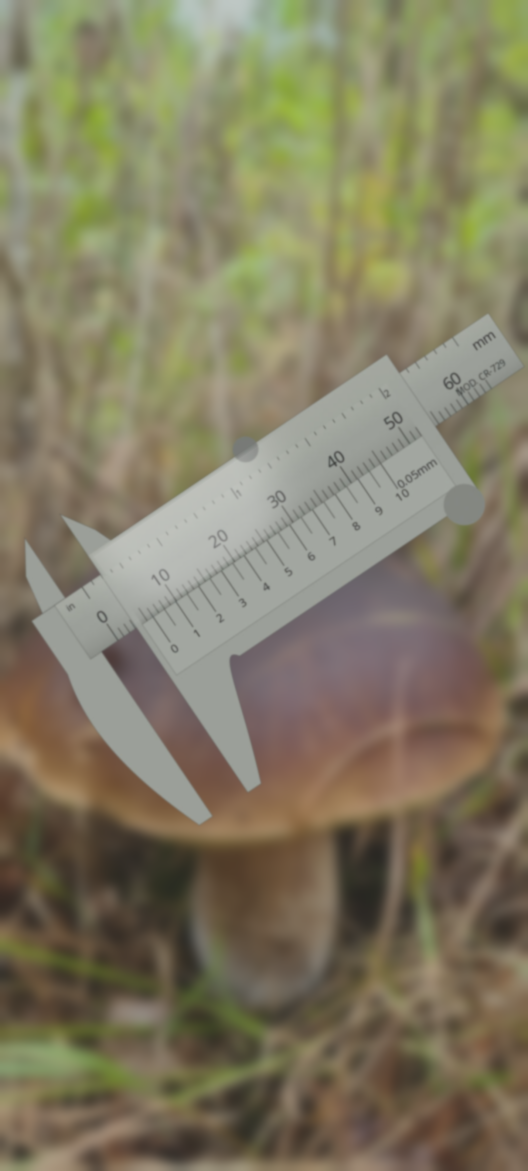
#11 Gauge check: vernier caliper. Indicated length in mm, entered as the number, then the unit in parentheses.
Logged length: 6.0 (mm)
